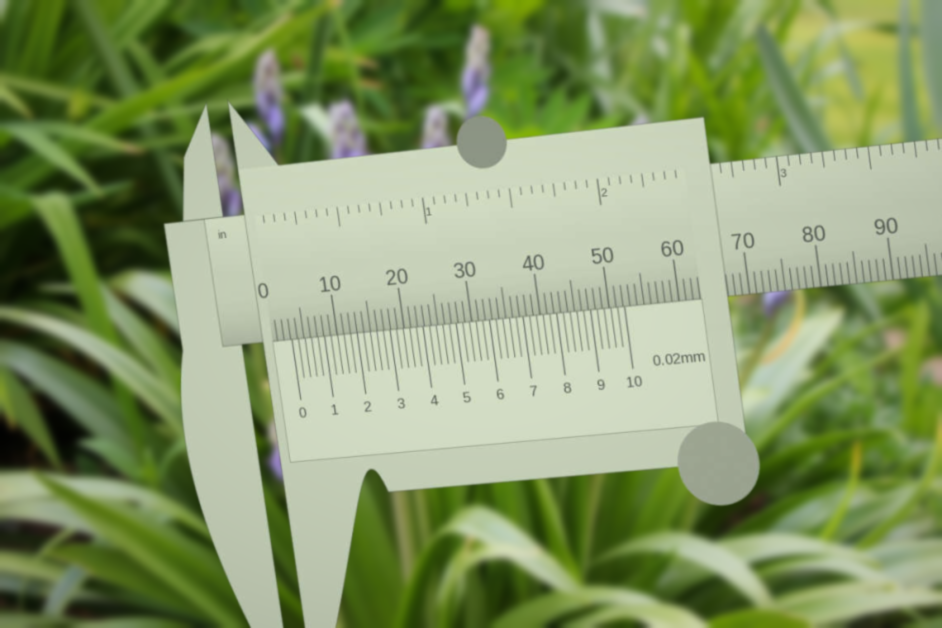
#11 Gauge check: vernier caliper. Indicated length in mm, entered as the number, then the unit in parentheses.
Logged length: 3.2 (mm)
